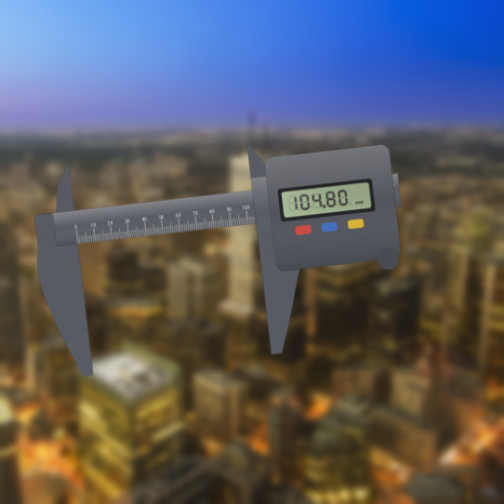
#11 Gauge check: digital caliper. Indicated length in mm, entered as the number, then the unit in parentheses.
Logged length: 104.80 (mm)
